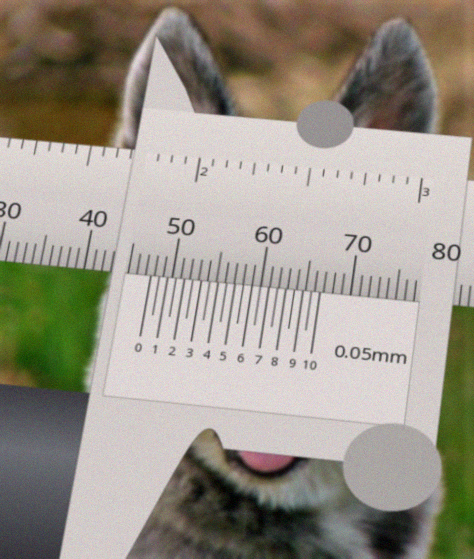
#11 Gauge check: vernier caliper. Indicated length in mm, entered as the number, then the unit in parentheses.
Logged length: 47.6 (mm)
